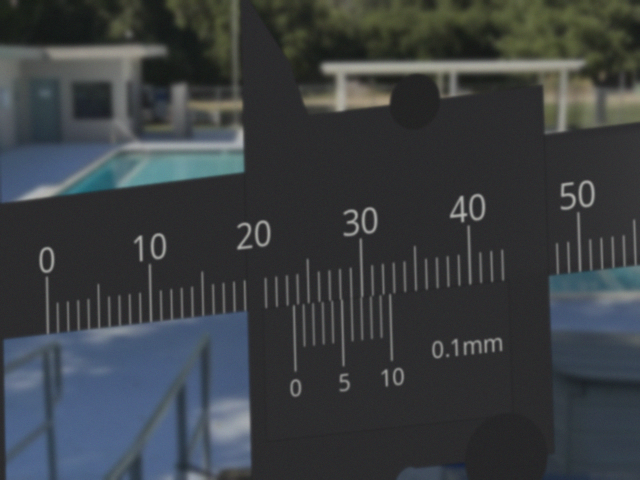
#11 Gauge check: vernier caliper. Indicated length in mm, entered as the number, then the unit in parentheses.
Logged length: 23.6 (mm)
